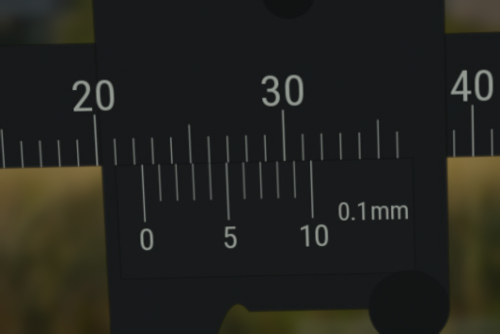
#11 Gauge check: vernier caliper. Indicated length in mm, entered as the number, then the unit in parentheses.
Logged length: 22.4 (mm)
